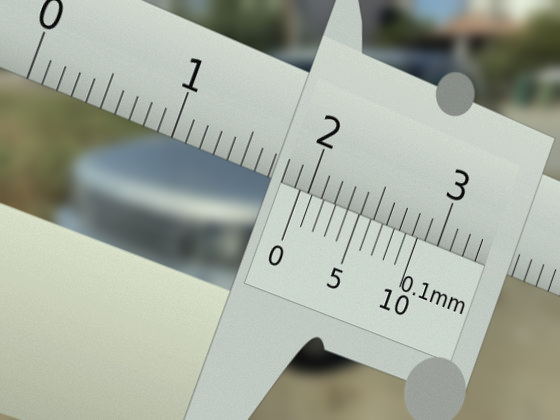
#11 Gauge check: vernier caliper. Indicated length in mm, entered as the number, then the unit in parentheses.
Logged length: 19.4 (mm)
